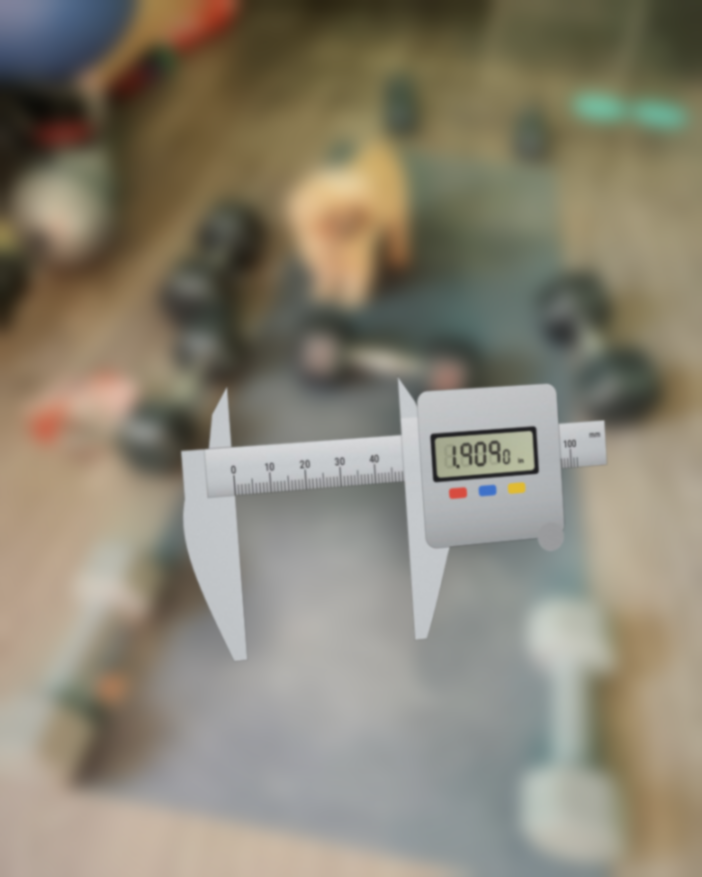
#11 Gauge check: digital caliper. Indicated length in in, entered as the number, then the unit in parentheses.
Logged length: 1.9090 (in)
